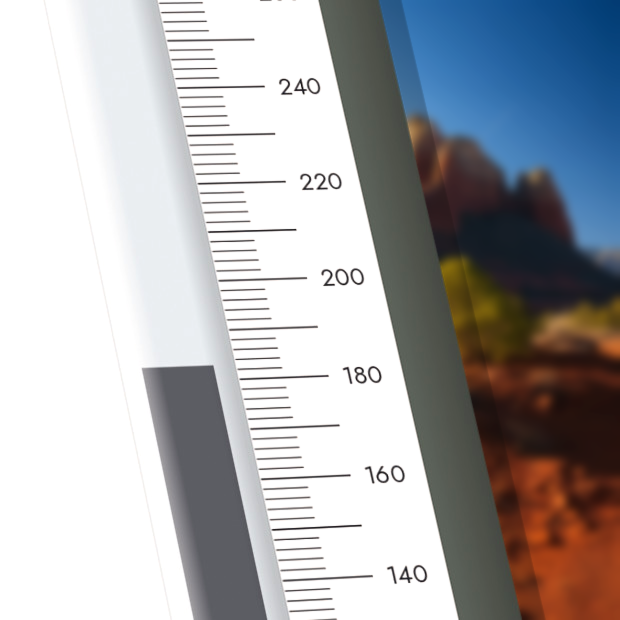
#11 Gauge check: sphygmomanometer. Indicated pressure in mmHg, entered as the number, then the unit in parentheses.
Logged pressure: 183 (mmHg)
